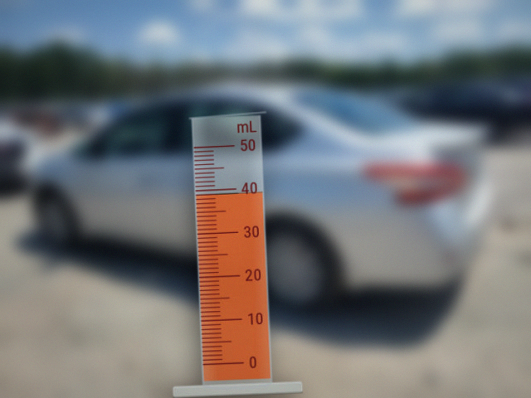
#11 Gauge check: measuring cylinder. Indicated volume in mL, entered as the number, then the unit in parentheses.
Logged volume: 39 (mL)
